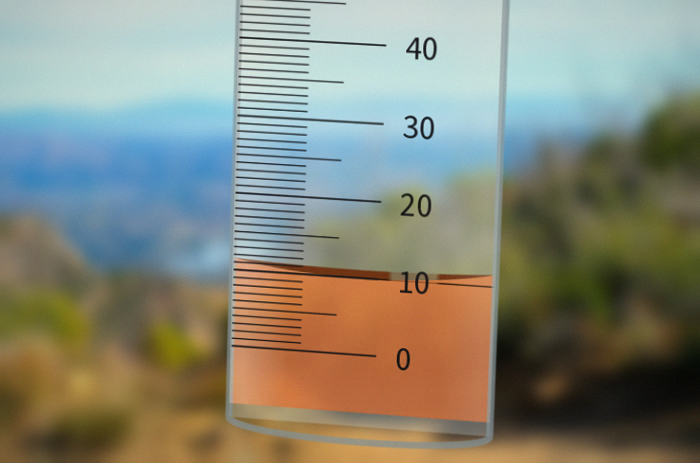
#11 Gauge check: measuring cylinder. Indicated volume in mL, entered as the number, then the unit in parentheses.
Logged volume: 10 (mL)
